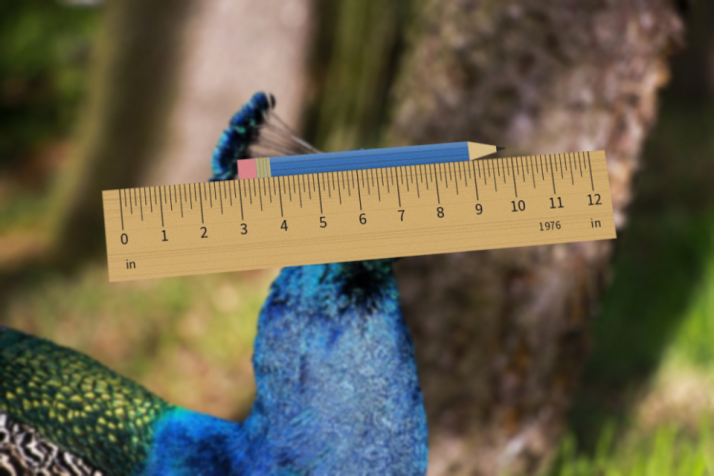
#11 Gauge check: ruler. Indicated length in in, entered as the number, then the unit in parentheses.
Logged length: 6.875 (in)
